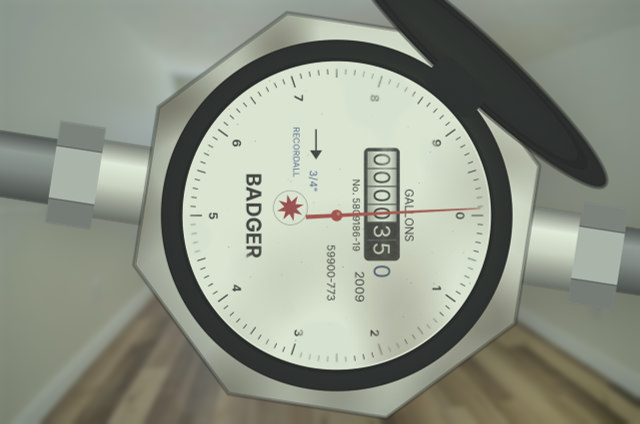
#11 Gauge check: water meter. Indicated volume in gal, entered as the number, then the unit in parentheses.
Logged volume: 349.9 (gal)
